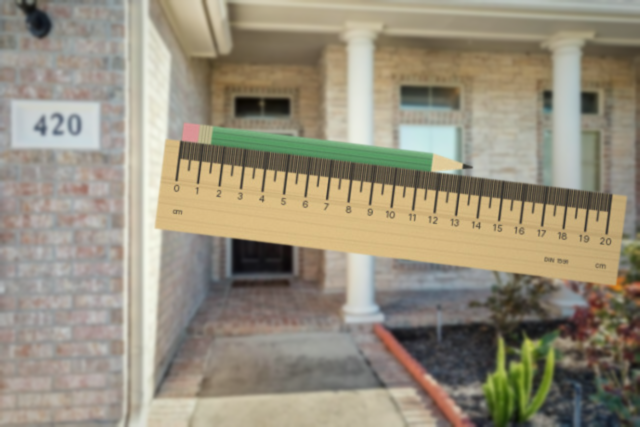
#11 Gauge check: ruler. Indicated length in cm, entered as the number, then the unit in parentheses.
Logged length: 13.5 (cm)
